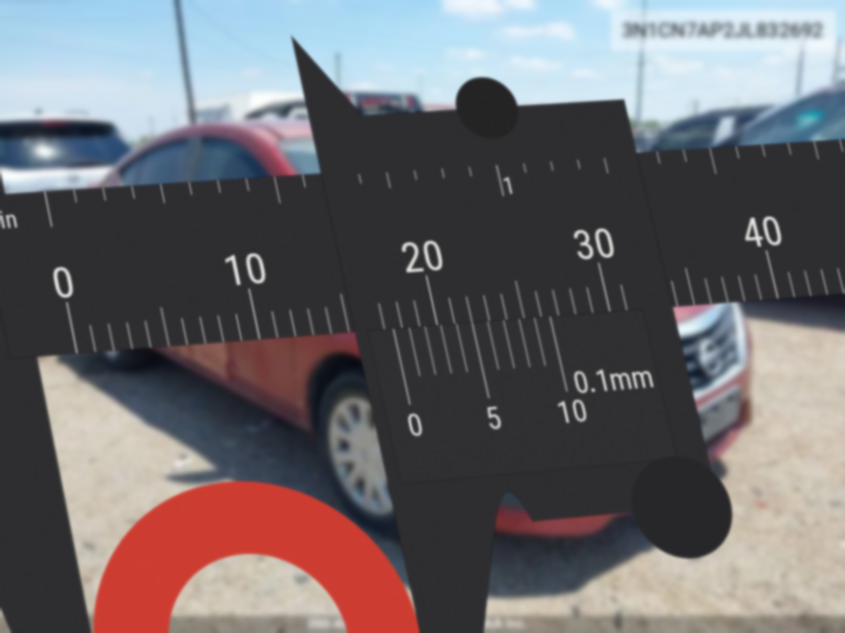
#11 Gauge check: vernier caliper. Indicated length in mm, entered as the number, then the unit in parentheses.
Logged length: 17.5 (mm)
